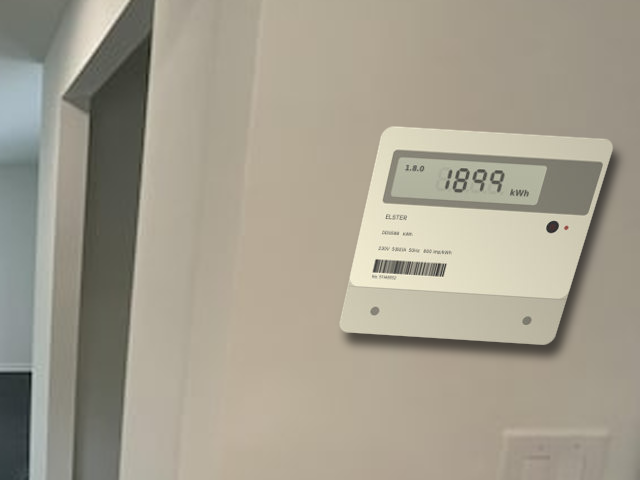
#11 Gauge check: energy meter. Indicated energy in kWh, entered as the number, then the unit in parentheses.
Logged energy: 1899 (kWh)
